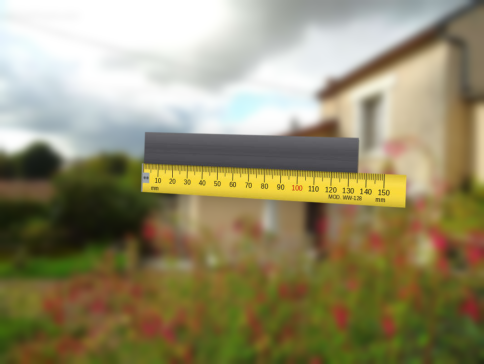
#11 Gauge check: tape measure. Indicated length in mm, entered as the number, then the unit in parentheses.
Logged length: 135 (mm)
